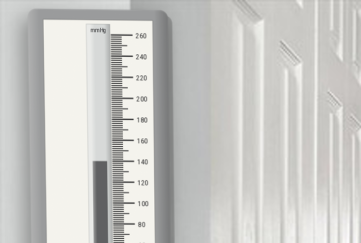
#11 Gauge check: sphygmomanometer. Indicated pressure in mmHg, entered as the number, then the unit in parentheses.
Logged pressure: 140 (mmHg)
